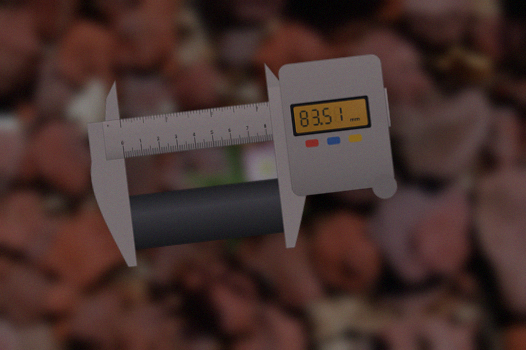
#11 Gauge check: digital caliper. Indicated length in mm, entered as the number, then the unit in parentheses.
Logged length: 83.51 (mm)
